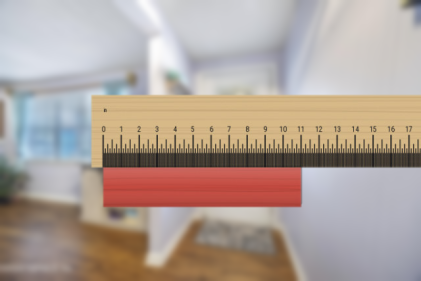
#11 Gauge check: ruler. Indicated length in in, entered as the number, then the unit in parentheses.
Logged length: 11 (in)
